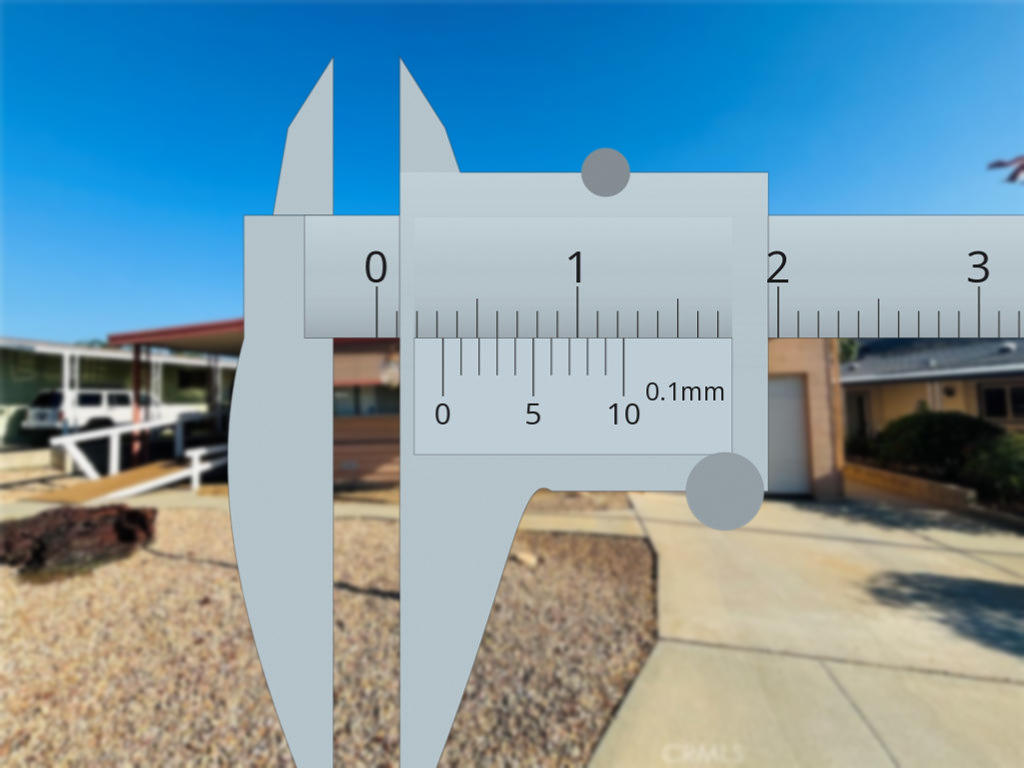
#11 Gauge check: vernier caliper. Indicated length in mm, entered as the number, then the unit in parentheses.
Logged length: 3.3 (mm)
